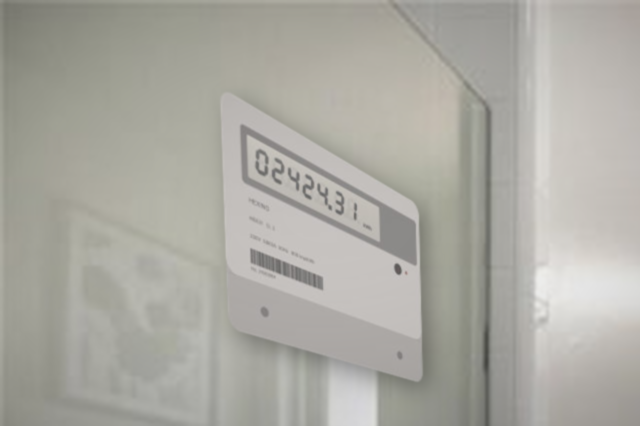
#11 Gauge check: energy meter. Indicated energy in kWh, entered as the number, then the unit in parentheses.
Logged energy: 2424.31 (kWh)
